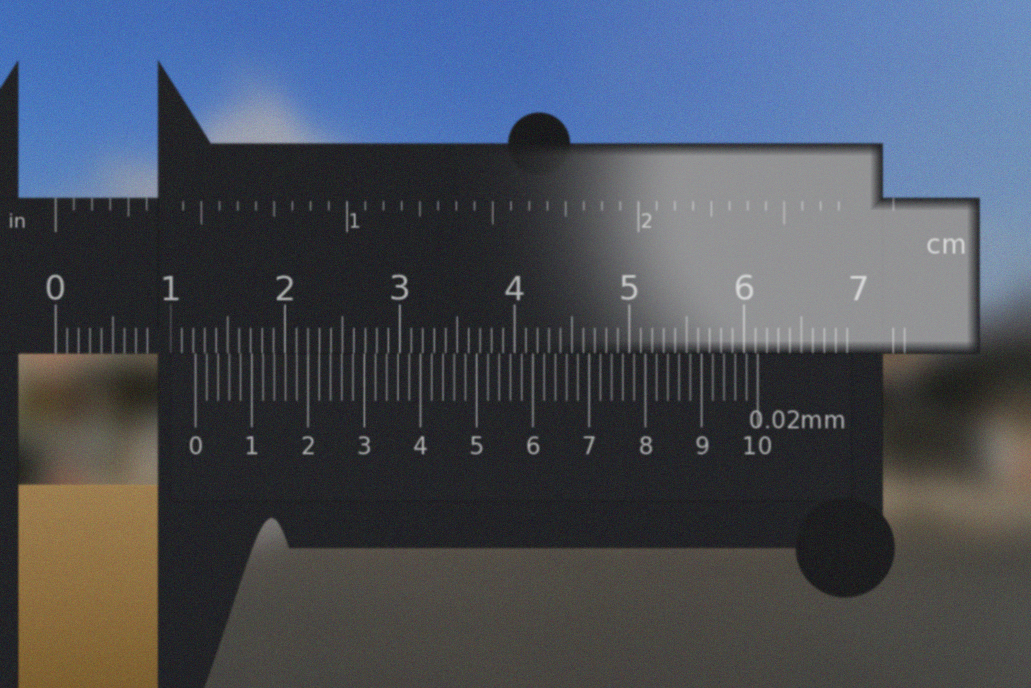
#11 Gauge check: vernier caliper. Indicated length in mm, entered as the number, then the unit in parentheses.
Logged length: 12.2 (mm)
